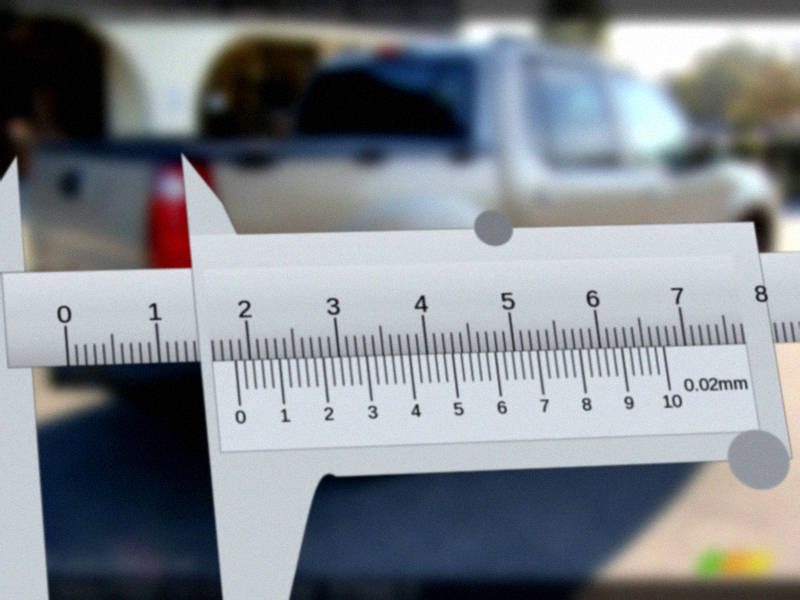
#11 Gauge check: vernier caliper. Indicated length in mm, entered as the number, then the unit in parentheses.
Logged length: 18.4 (mm)
